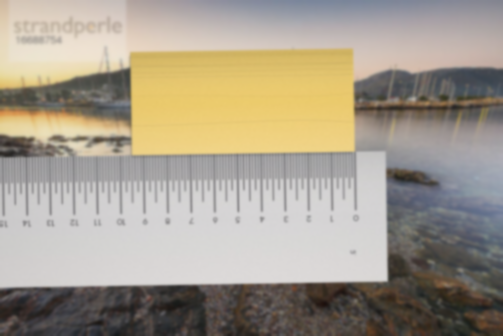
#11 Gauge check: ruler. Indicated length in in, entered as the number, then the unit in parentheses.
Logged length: 9.5 (in)
